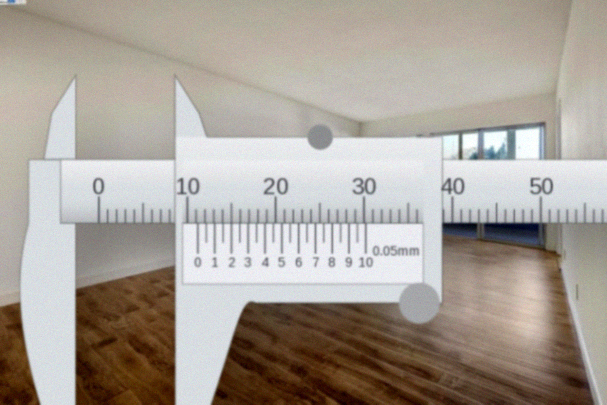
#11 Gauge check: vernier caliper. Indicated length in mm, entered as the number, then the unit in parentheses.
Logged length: 11.2 (mm)
